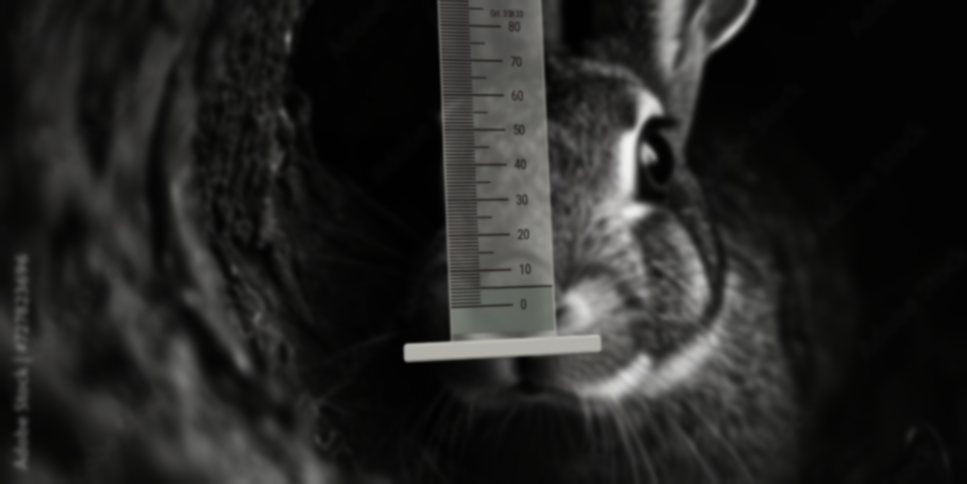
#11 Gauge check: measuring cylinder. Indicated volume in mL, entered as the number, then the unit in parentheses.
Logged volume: 5 (mL)
